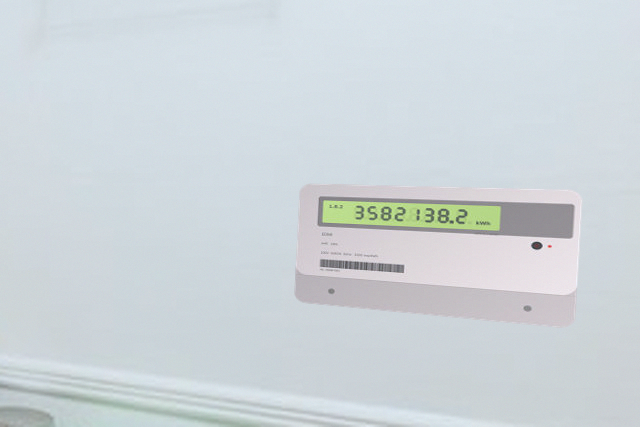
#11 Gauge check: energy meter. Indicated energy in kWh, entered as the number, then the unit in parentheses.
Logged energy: 3582138.2 (kWh)
